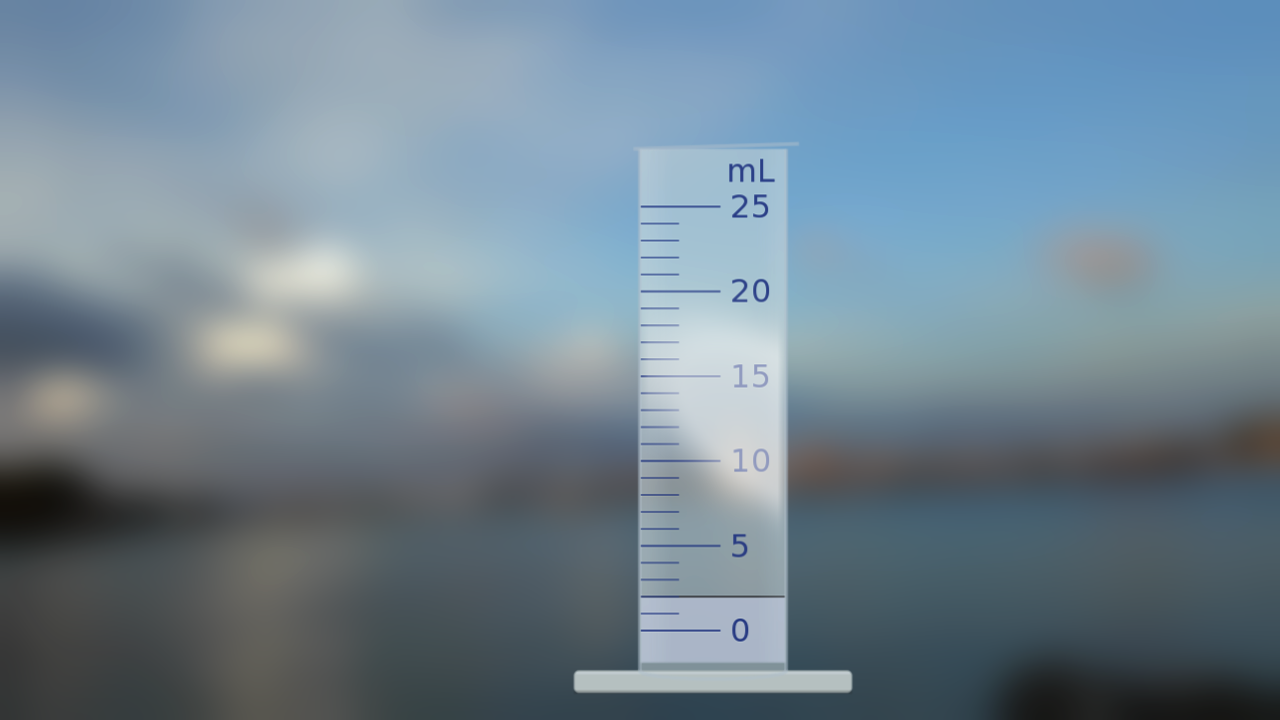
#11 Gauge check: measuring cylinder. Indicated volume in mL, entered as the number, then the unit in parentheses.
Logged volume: 2 (mL)
